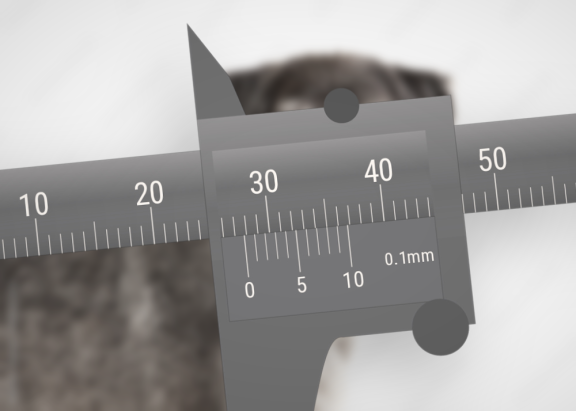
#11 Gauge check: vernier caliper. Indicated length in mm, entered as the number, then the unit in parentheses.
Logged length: 27.8 (mm)
